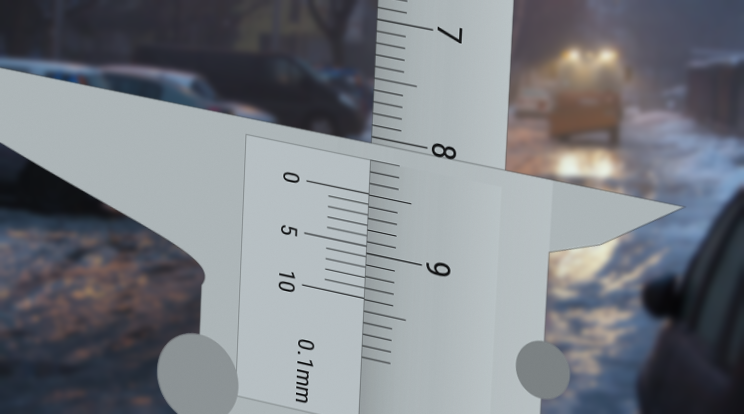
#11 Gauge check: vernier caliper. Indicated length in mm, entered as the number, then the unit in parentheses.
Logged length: 84.9 (mm)
